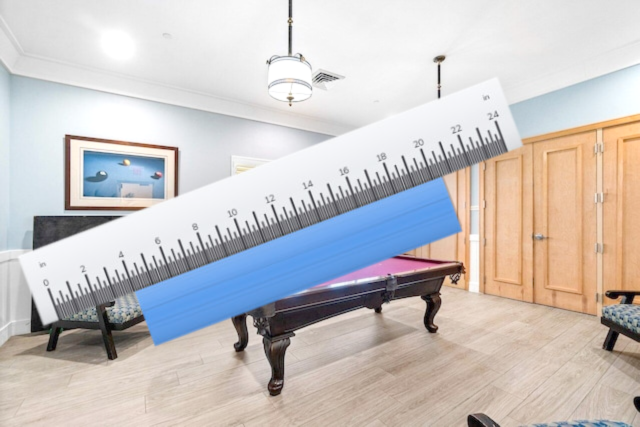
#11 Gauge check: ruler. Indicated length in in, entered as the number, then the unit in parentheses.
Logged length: 16.5 (in)
